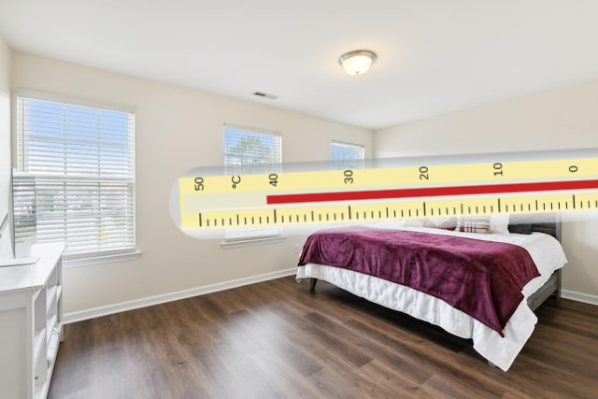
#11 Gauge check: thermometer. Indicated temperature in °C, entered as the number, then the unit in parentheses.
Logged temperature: 41 (°C)
